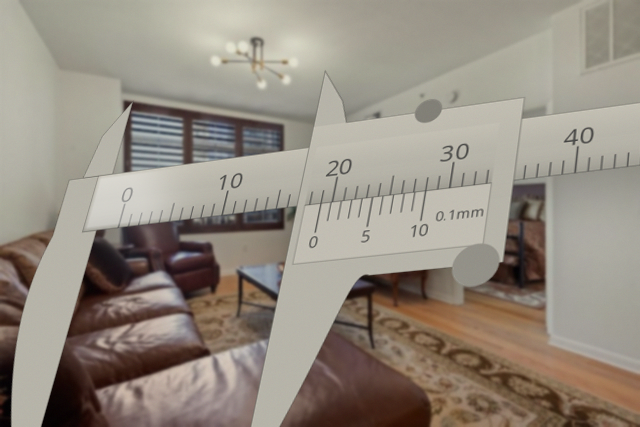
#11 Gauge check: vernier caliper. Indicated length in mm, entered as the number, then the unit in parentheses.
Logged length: 19.0 (mm)
